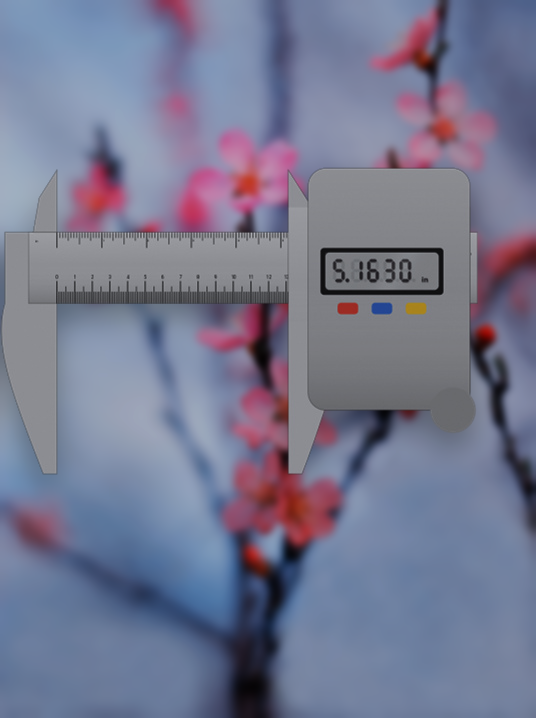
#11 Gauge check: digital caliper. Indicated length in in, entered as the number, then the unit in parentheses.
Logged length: 5.1630 (in)
